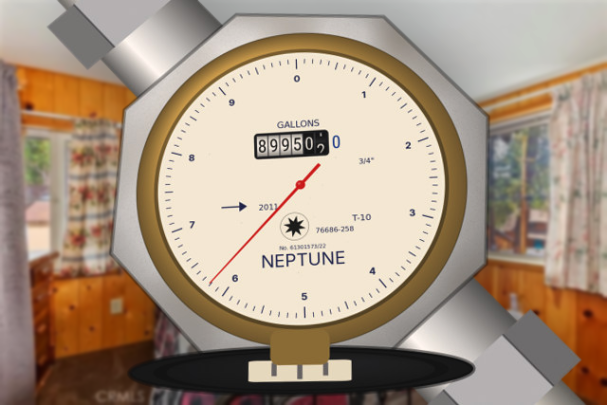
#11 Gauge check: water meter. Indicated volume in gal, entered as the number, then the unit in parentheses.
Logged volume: 8995016.2 (gal)
